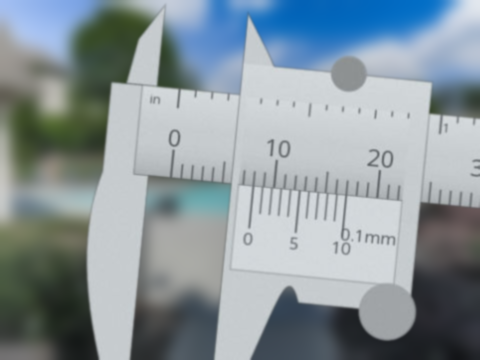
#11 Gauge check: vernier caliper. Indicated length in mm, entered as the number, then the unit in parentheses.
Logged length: 8.0 (mm)
